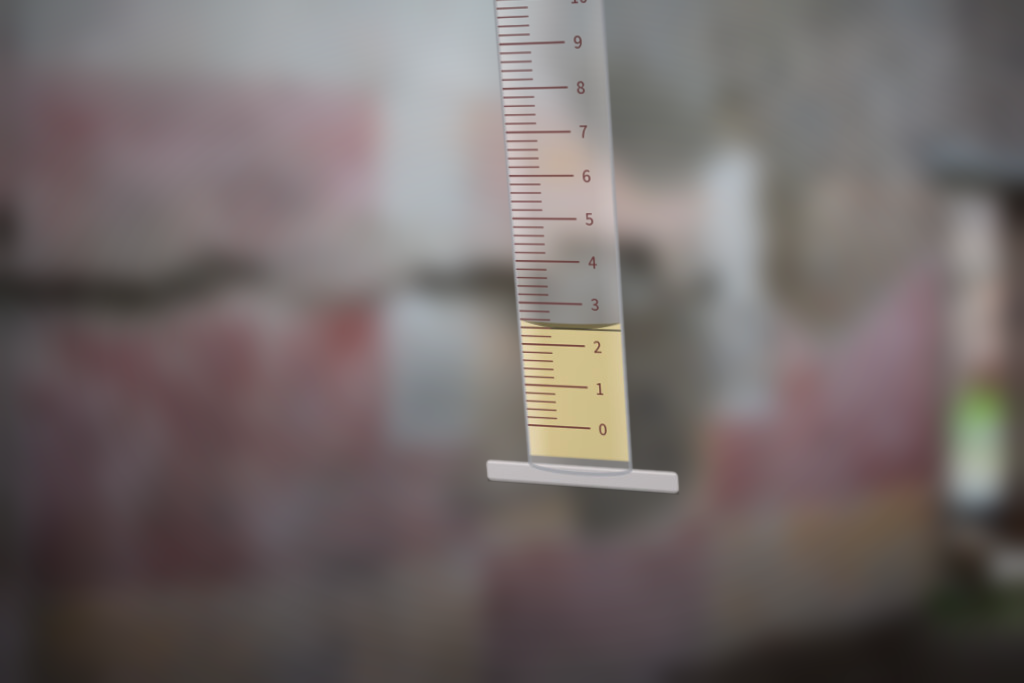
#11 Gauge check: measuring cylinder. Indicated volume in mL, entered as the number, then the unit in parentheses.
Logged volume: 2.4 (mL)
